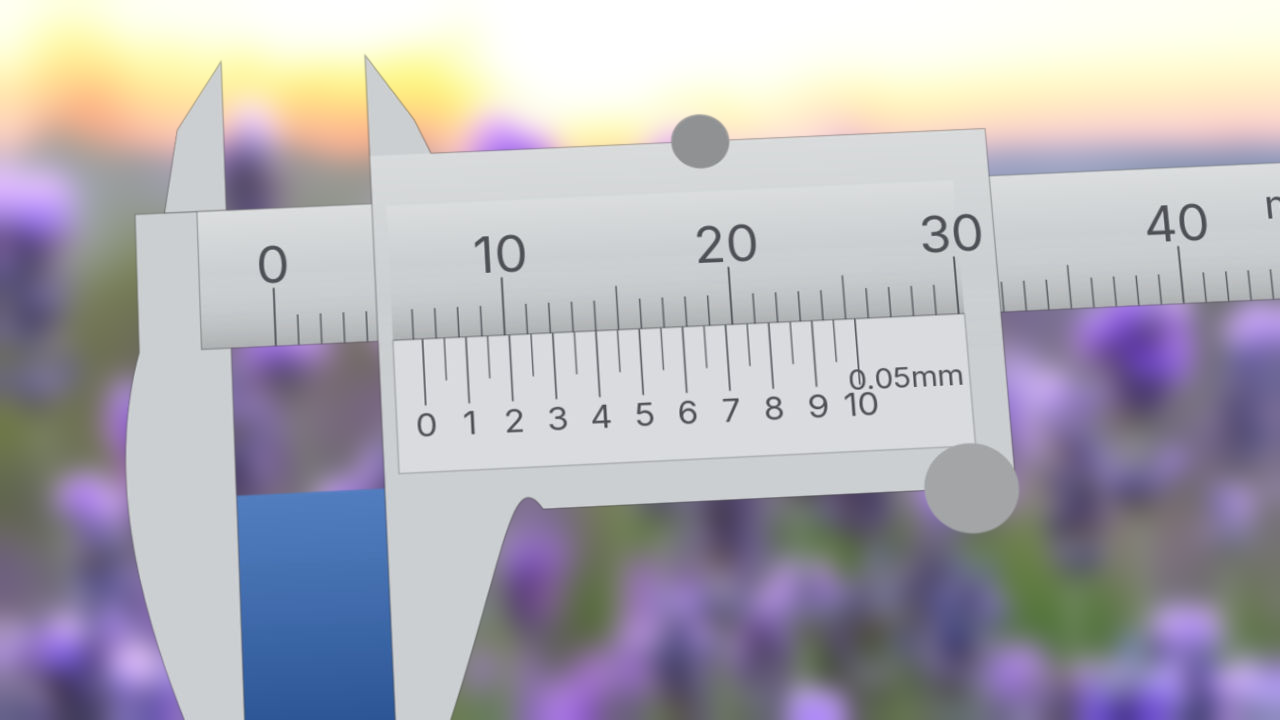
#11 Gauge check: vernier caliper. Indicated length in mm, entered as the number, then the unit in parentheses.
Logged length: 6.4 (mm)
